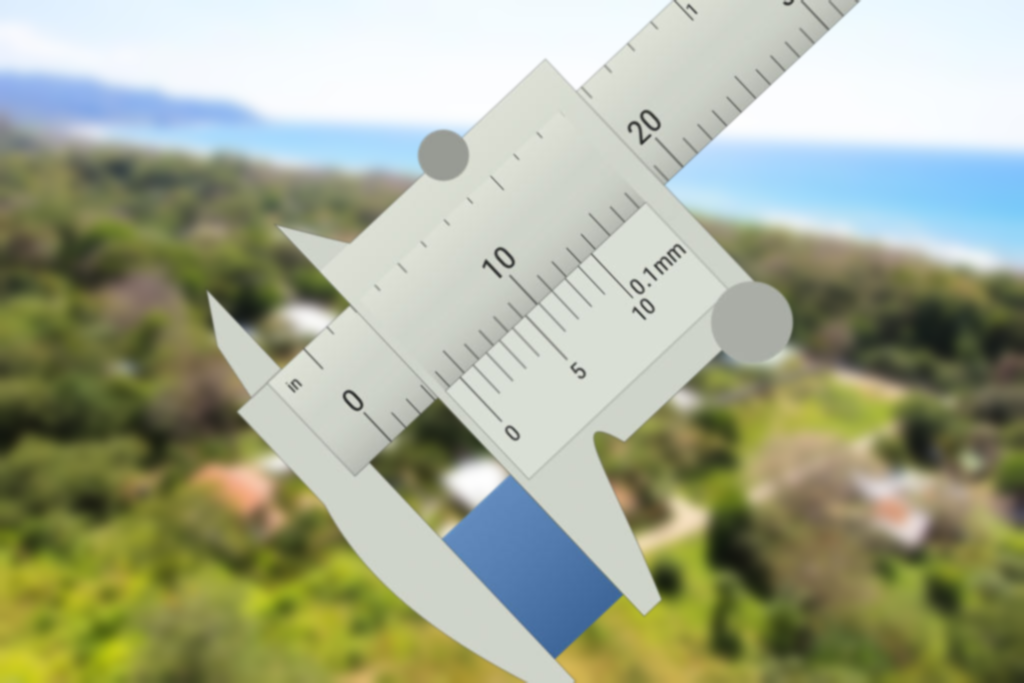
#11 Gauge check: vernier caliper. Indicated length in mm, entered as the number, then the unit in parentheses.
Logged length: 4.7 (mm)
